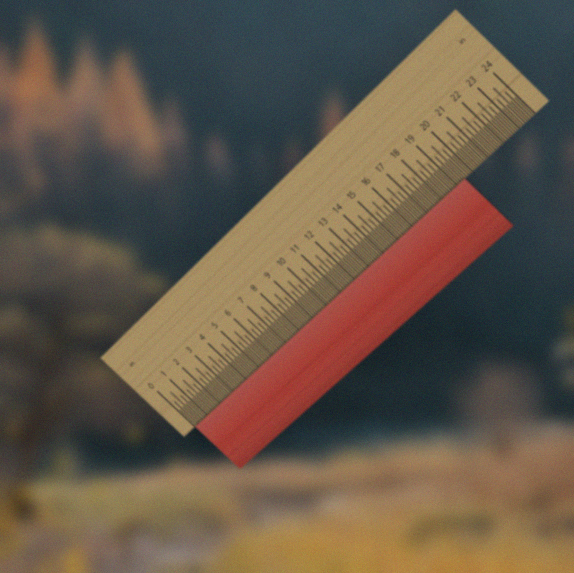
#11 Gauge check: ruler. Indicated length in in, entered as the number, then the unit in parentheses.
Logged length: 19.5 (in)
